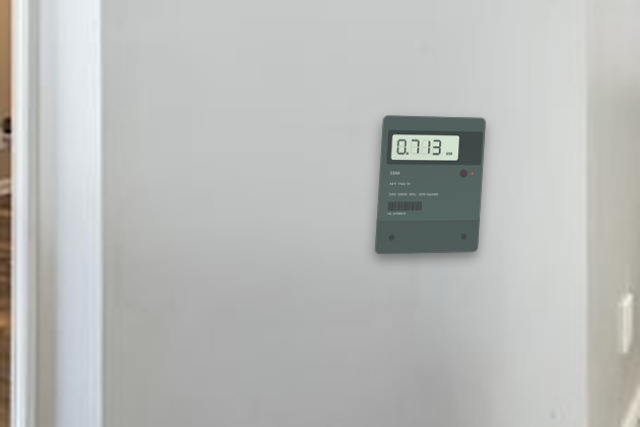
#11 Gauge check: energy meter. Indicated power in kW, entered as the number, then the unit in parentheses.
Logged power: 0.713 (kW)
